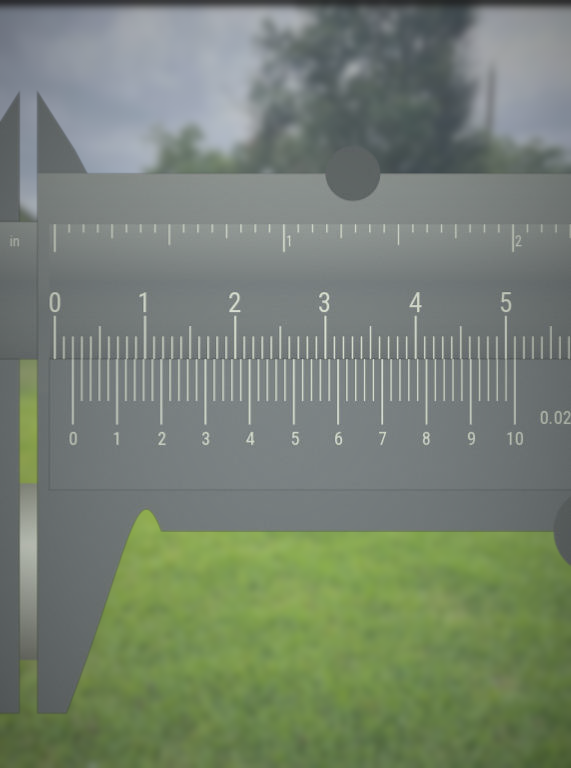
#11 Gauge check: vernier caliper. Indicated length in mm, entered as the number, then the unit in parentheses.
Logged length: 2.0 (mm)
